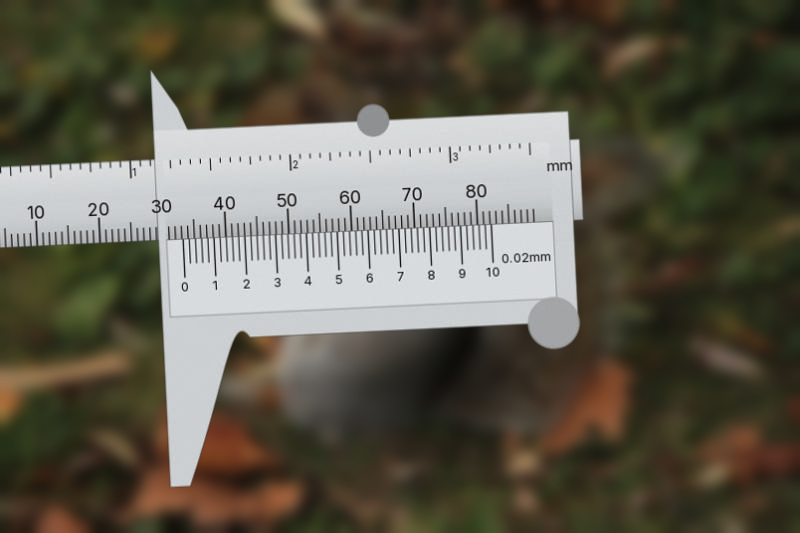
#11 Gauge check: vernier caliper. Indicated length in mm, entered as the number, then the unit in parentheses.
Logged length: 33.2 (mm)
